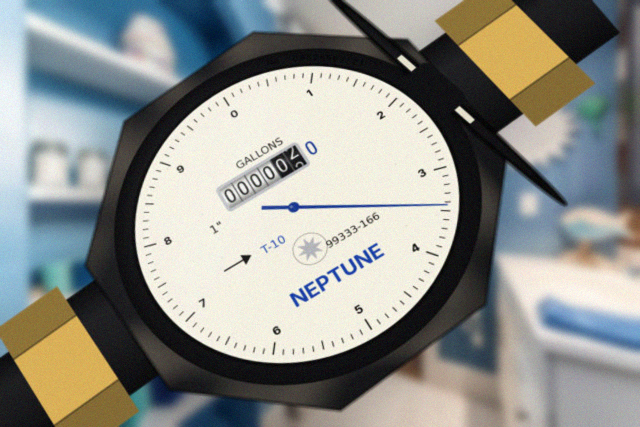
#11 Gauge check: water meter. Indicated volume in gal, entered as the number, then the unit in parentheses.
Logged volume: 23.4 (gal)
